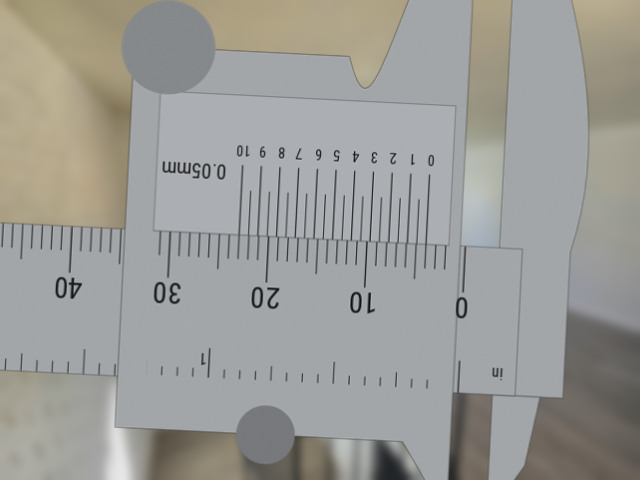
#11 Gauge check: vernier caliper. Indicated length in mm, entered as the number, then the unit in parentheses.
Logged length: 4.0 (mm)
